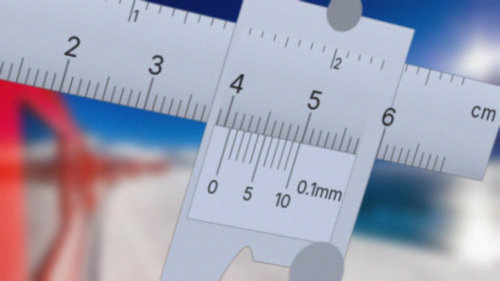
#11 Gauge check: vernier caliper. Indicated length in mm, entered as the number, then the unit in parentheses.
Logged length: 40.8 (mm)
